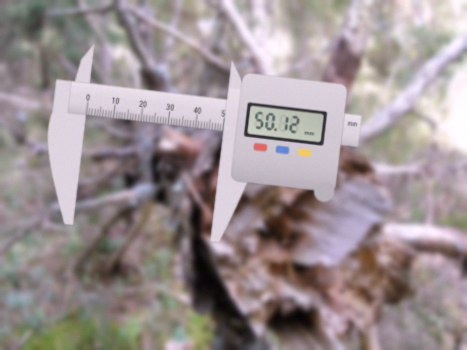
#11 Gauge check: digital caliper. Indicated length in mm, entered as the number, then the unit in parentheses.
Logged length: 50.12 (mm)
